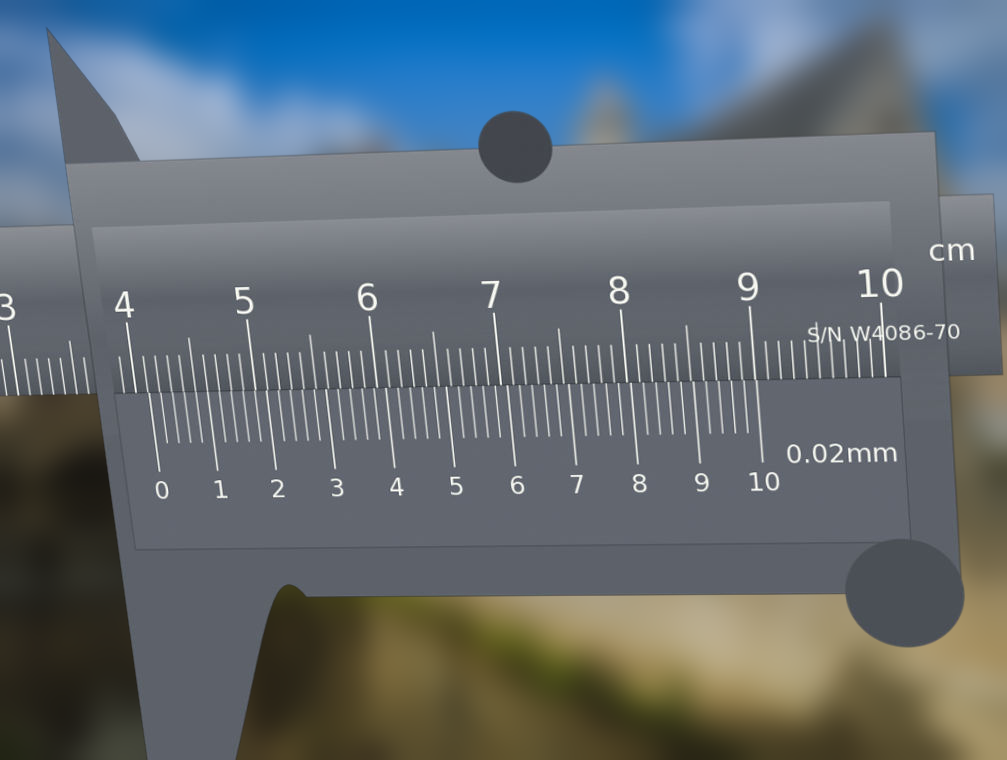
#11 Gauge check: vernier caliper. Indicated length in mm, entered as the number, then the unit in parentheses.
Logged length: 41.1 (mm)
